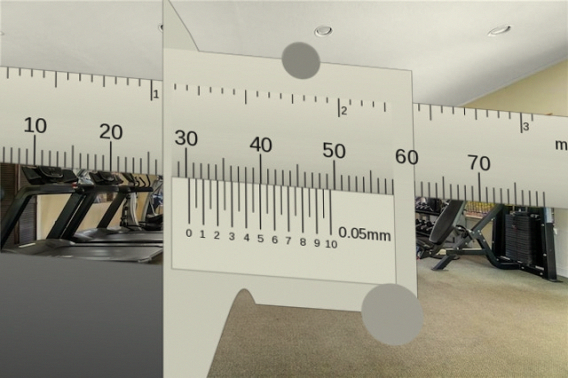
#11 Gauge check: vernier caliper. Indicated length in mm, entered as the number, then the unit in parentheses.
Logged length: 30.4 (mm)
